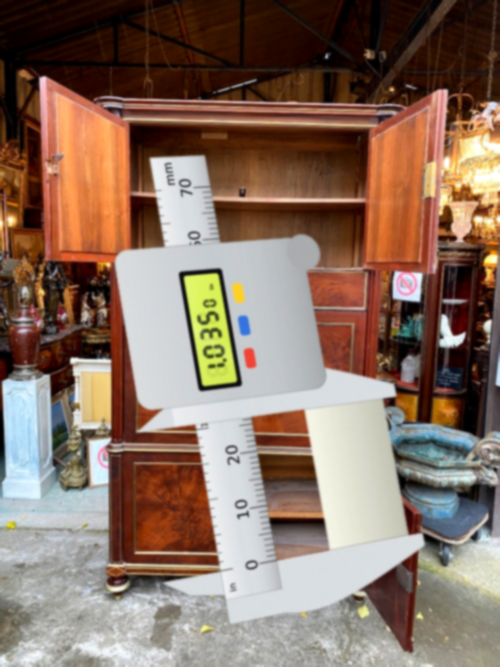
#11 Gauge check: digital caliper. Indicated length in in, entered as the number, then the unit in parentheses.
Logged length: 1.0350 (in)
